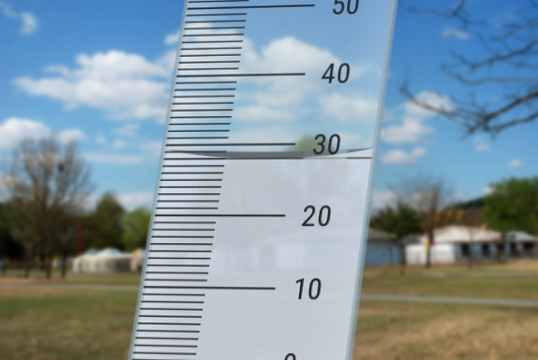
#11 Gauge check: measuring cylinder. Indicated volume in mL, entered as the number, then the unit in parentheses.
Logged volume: 28 (mL)
